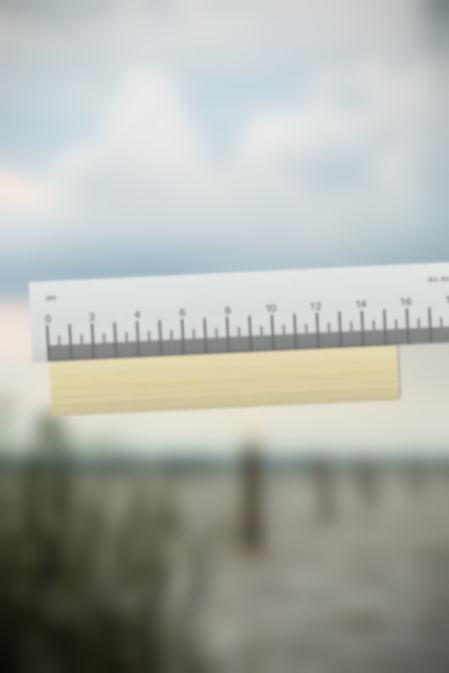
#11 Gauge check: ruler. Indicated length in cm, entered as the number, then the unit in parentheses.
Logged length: 15.5 (cm)
